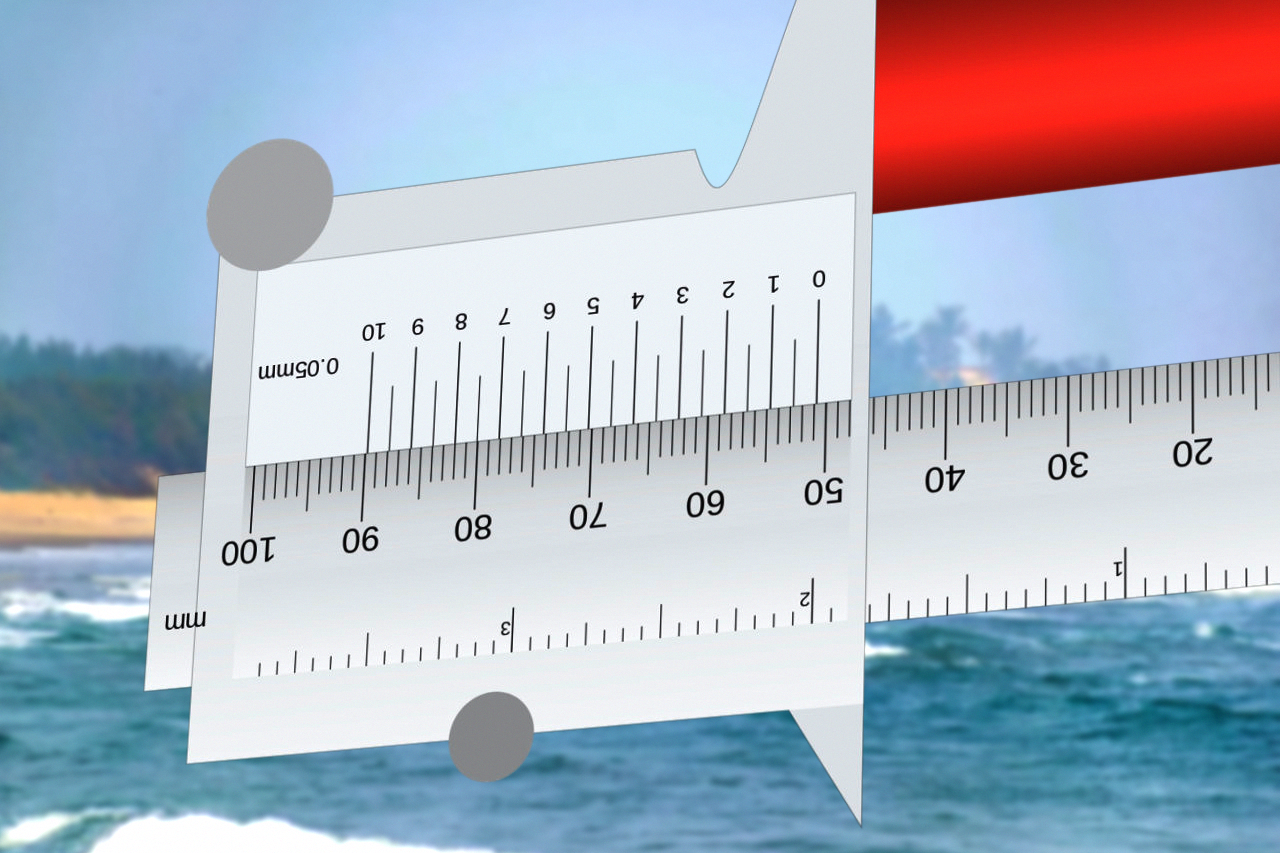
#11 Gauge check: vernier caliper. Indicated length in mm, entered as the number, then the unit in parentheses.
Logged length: 50.8 (mm)
